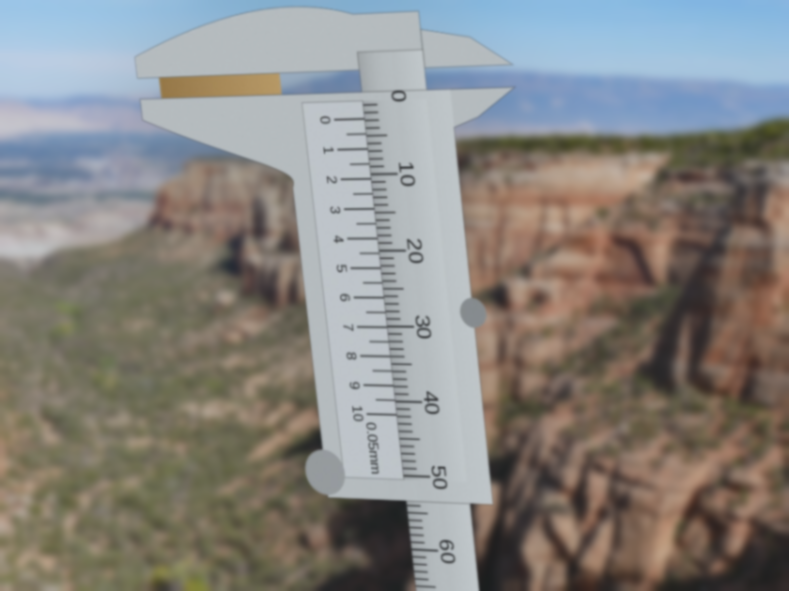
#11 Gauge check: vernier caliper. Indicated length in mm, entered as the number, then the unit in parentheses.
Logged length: 2.8 (mm)
